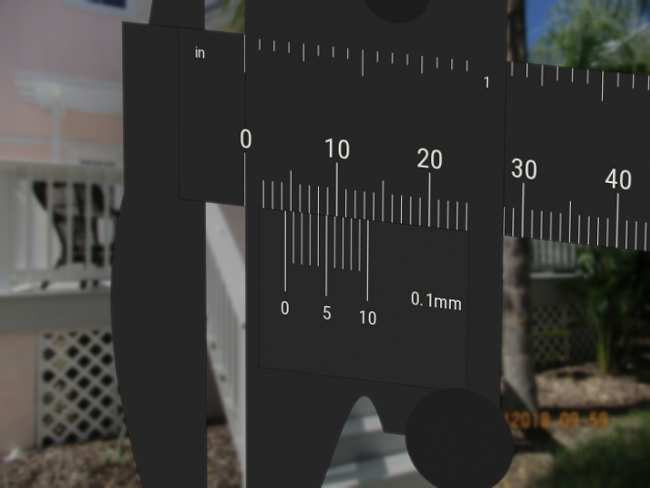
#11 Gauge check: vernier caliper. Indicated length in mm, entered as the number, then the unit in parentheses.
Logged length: 4.4 (mm)
